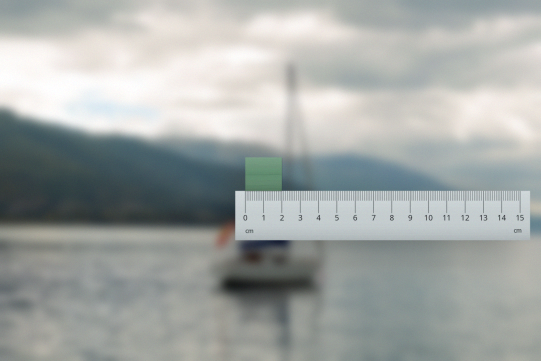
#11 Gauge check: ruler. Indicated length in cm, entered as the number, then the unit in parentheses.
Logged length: 2 (cm)
